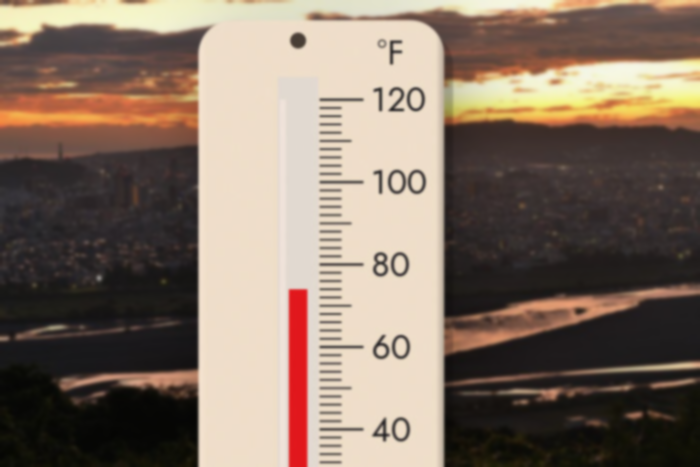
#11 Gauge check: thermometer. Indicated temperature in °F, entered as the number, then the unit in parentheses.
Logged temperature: 74 (°F)
